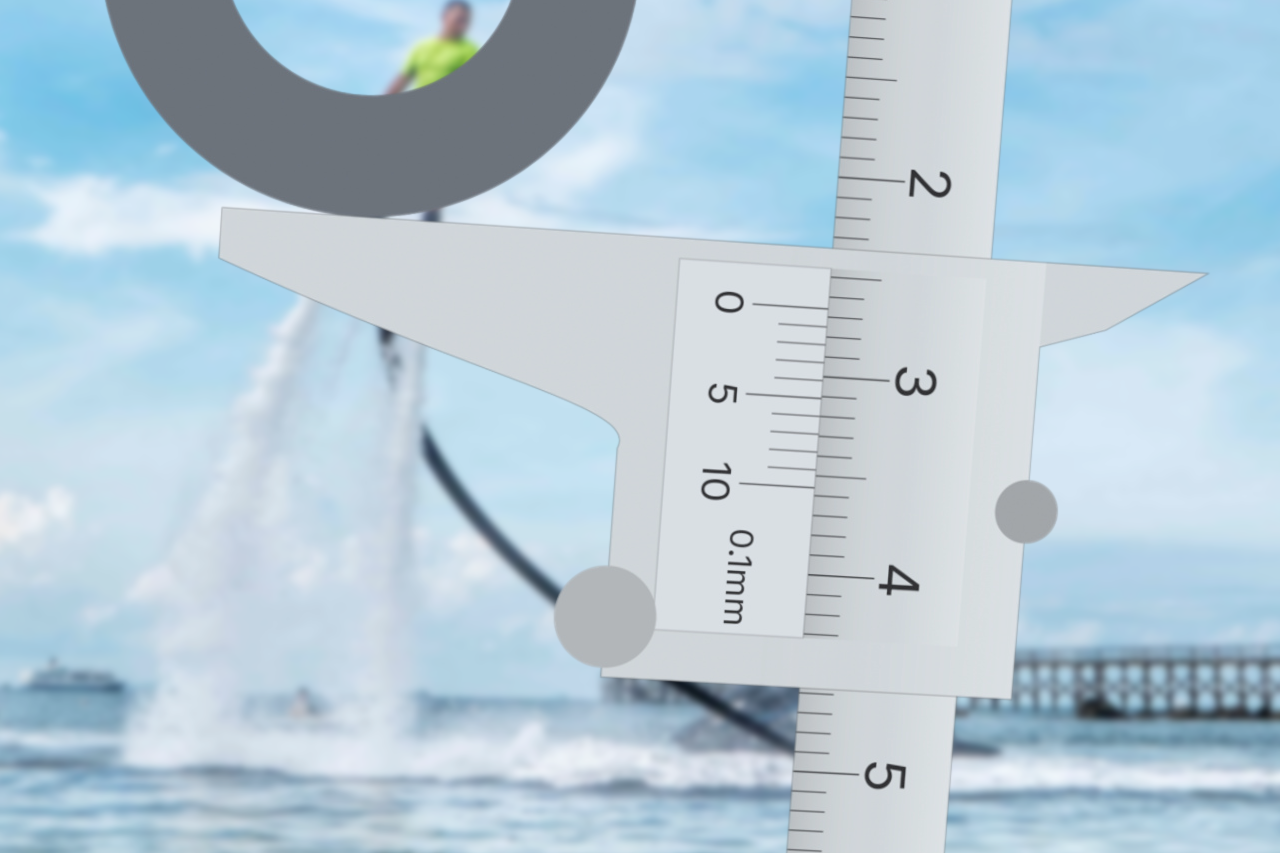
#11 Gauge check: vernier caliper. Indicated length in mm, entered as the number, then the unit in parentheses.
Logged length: 26.6 (mm)
